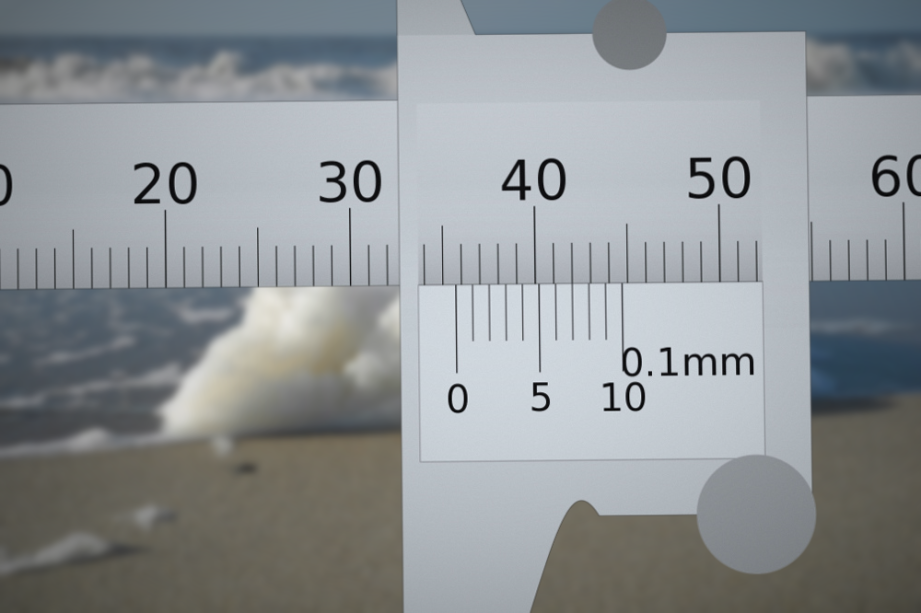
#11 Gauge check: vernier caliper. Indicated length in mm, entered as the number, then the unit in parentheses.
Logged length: 35.7 (mm)
